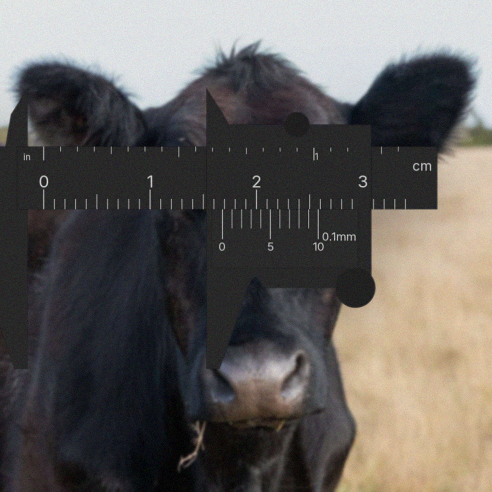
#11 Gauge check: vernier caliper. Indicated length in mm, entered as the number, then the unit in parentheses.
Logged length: 16.8 (mm)
